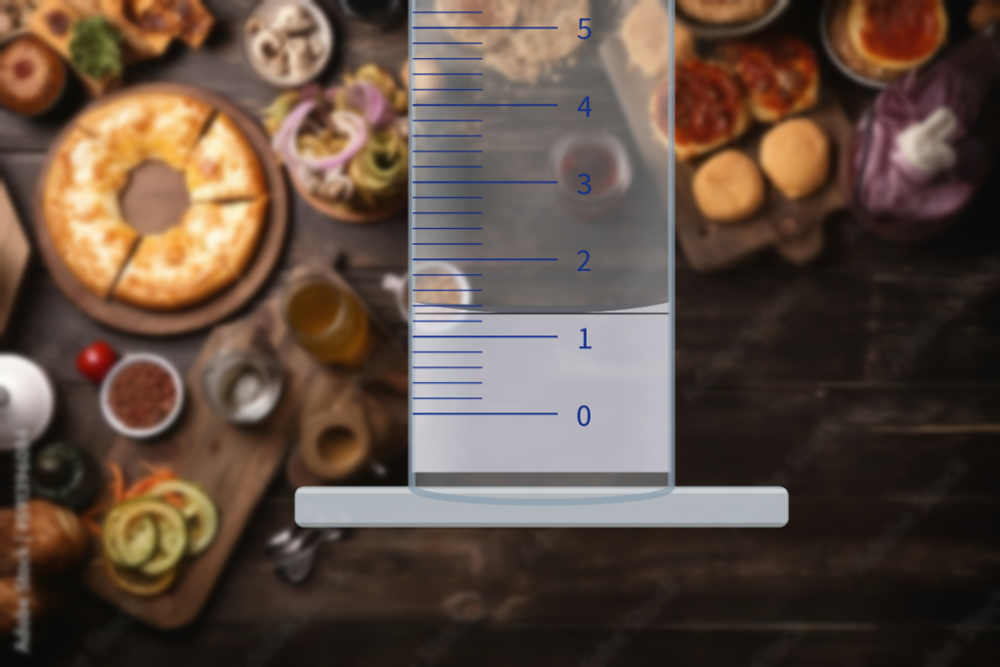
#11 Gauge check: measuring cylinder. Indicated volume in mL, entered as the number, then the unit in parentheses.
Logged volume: 1.3 (mL)
